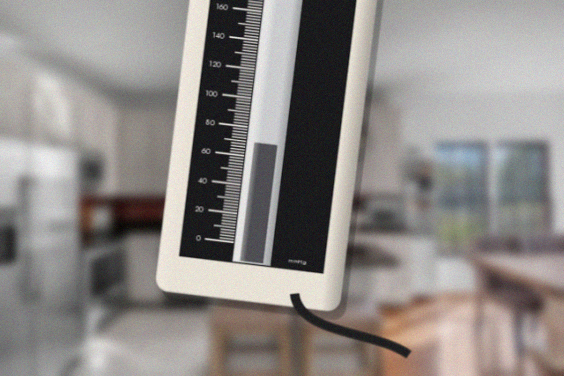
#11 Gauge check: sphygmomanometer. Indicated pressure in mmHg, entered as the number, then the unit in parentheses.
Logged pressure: 70 (mmHg)
